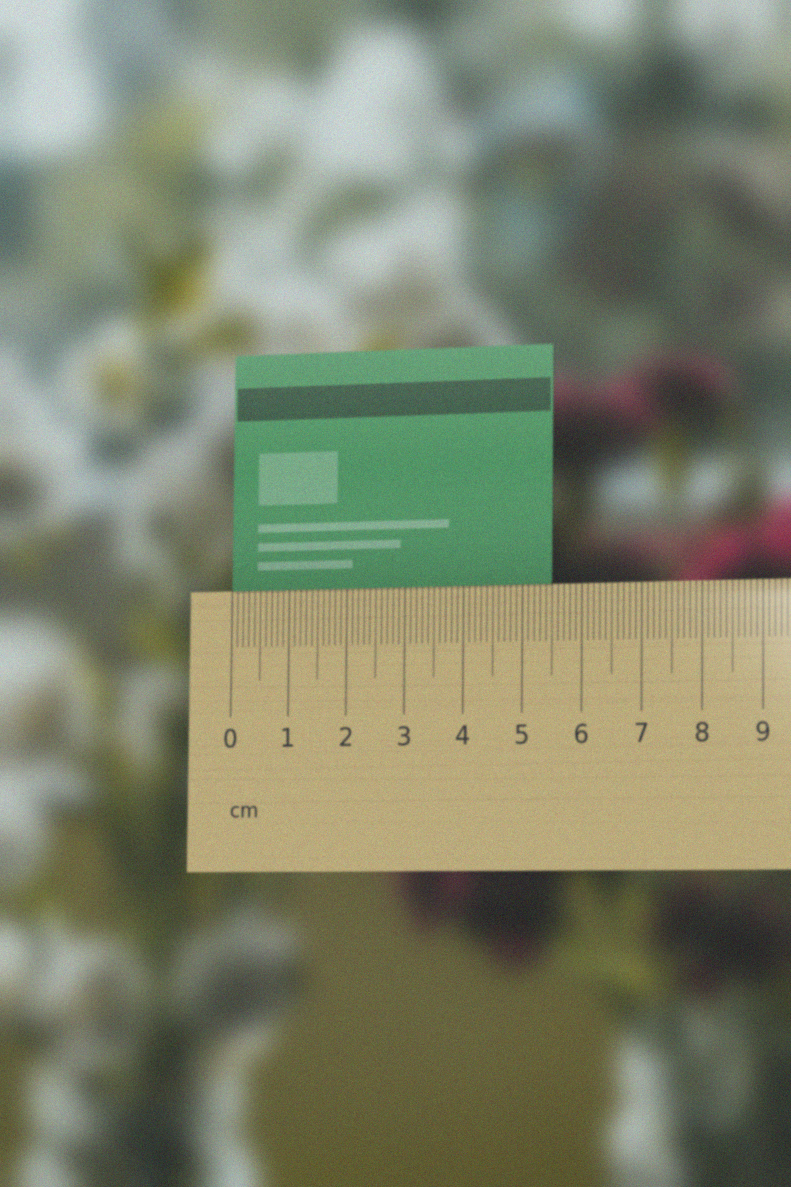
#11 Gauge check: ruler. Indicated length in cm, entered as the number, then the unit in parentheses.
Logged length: 5.5 (cm)
